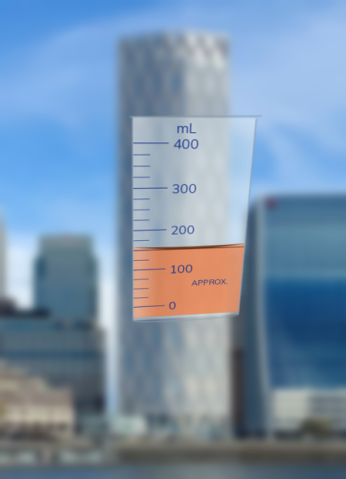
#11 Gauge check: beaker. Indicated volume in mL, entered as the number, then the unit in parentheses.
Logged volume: 150 (mL)
